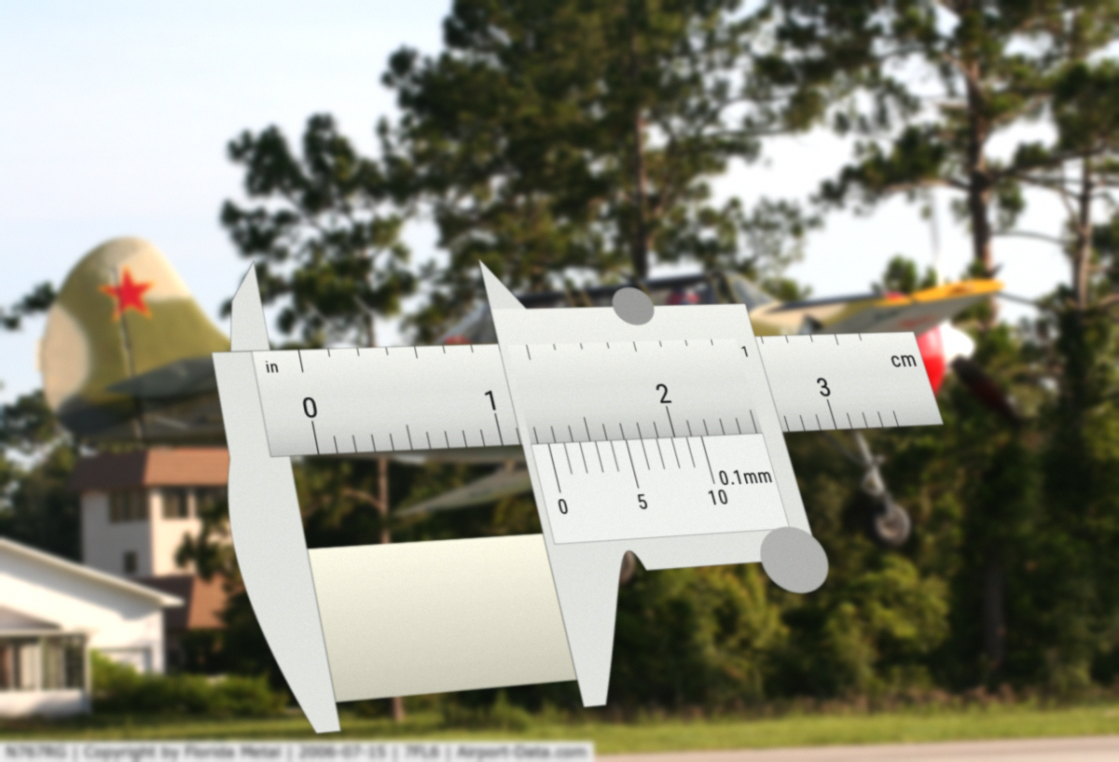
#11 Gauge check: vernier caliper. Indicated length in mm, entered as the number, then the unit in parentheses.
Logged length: 12.6 (mm)
